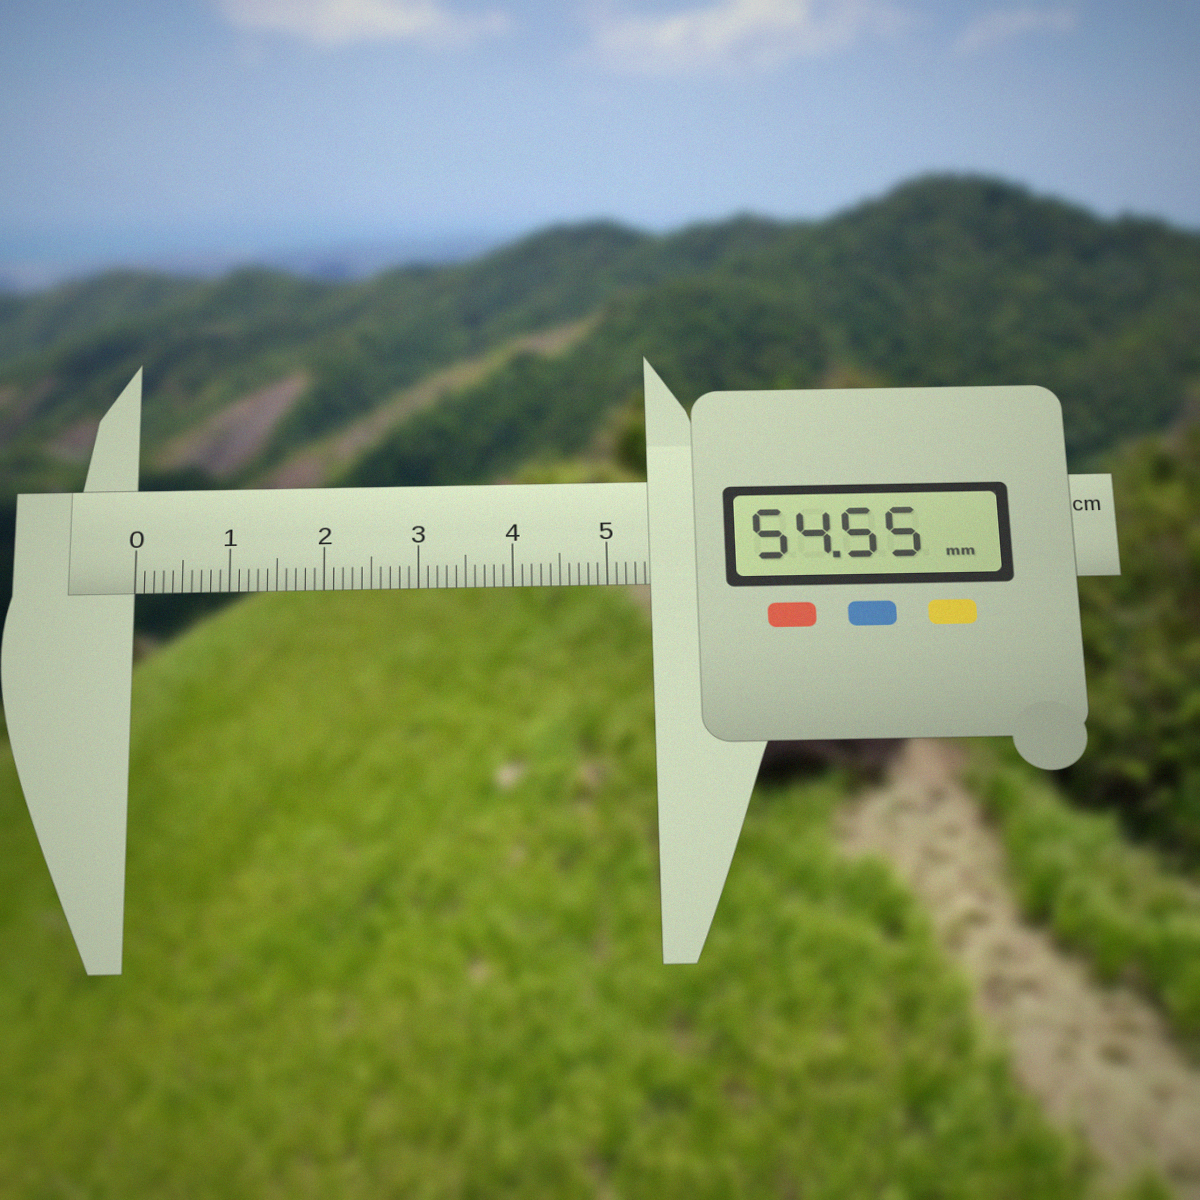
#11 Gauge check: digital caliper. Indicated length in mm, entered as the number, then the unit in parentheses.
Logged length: 54.55 (mm)
